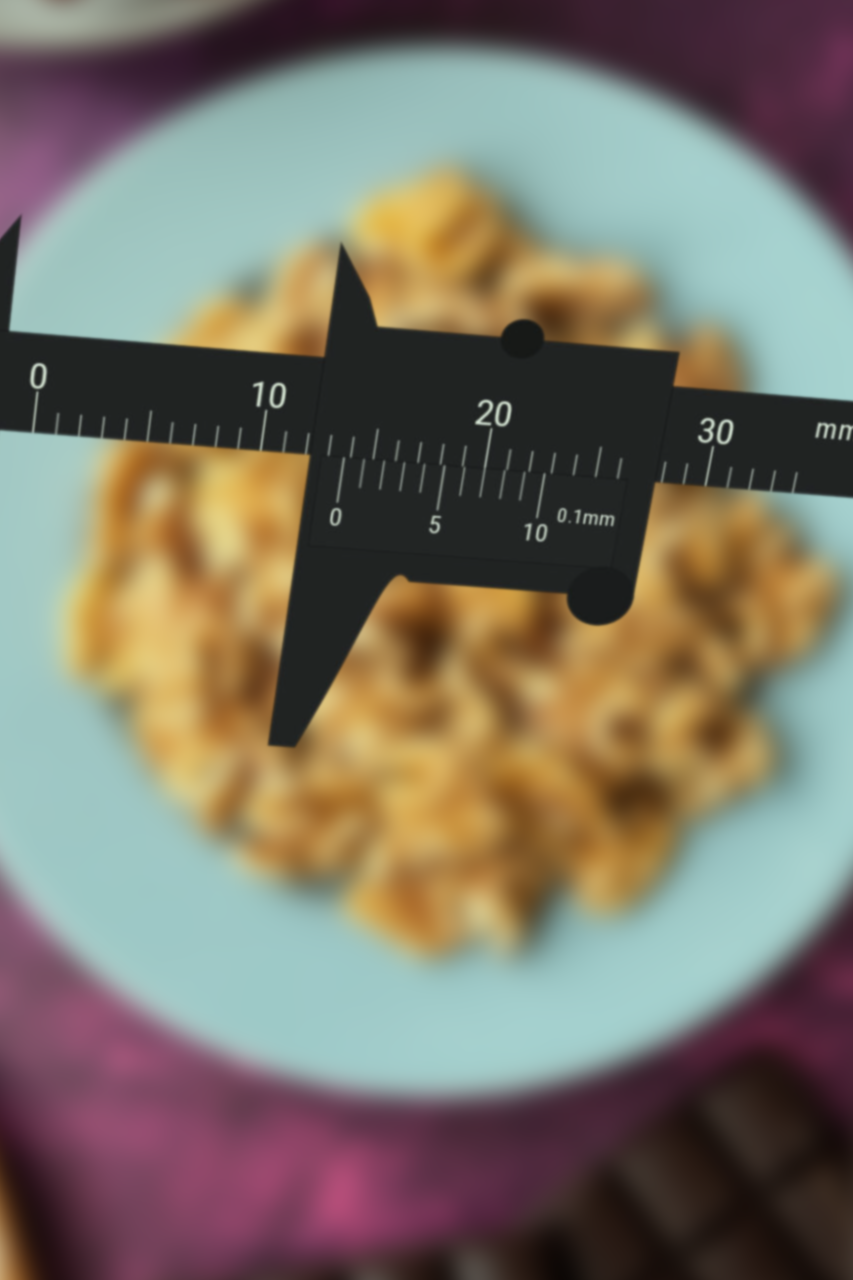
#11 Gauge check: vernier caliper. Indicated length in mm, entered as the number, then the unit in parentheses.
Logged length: 13.7 (mm)
